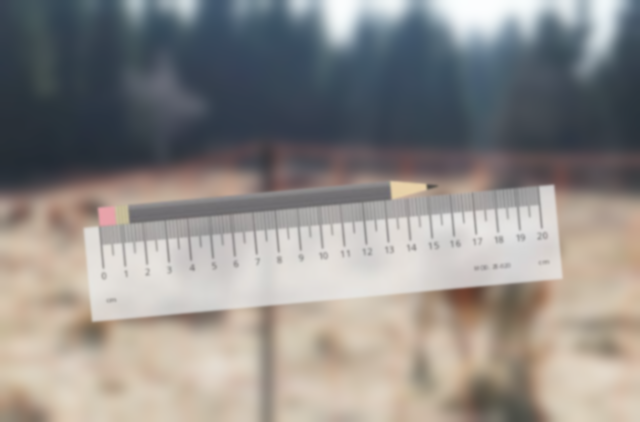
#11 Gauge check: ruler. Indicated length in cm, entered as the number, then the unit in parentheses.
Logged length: 15.5 (cm)
